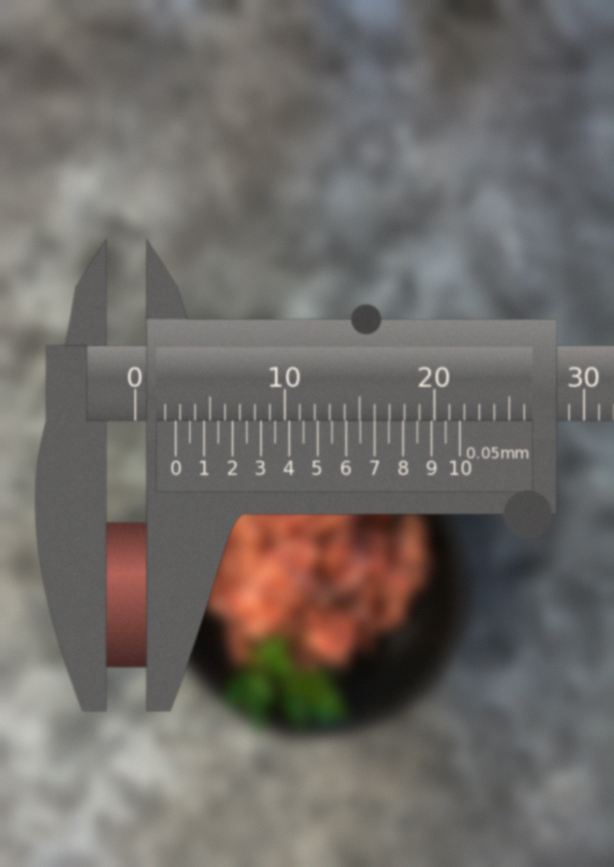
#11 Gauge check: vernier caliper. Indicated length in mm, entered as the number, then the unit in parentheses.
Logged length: 2.7 (mm)
